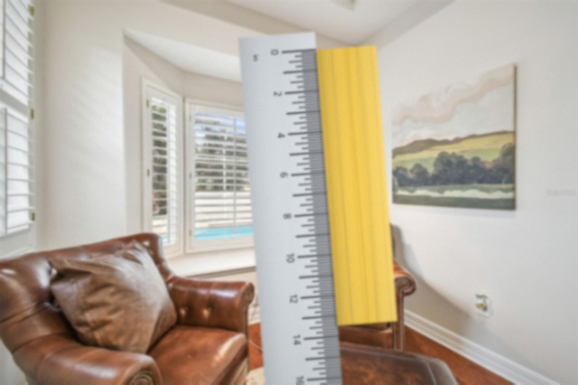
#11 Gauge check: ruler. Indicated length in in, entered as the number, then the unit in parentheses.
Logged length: 13.5 (in)
